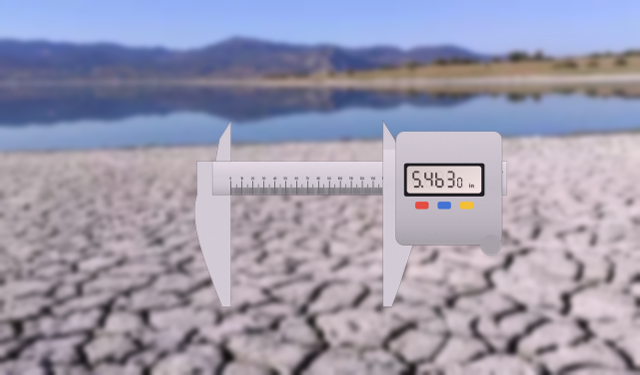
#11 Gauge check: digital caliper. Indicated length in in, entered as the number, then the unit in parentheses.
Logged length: 5.4630 (in)
